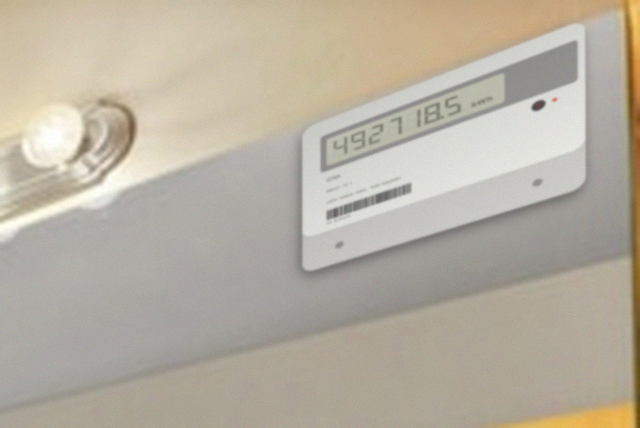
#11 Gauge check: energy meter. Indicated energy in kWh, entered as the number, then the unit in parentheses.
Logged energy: 492718.5 (kWh)
